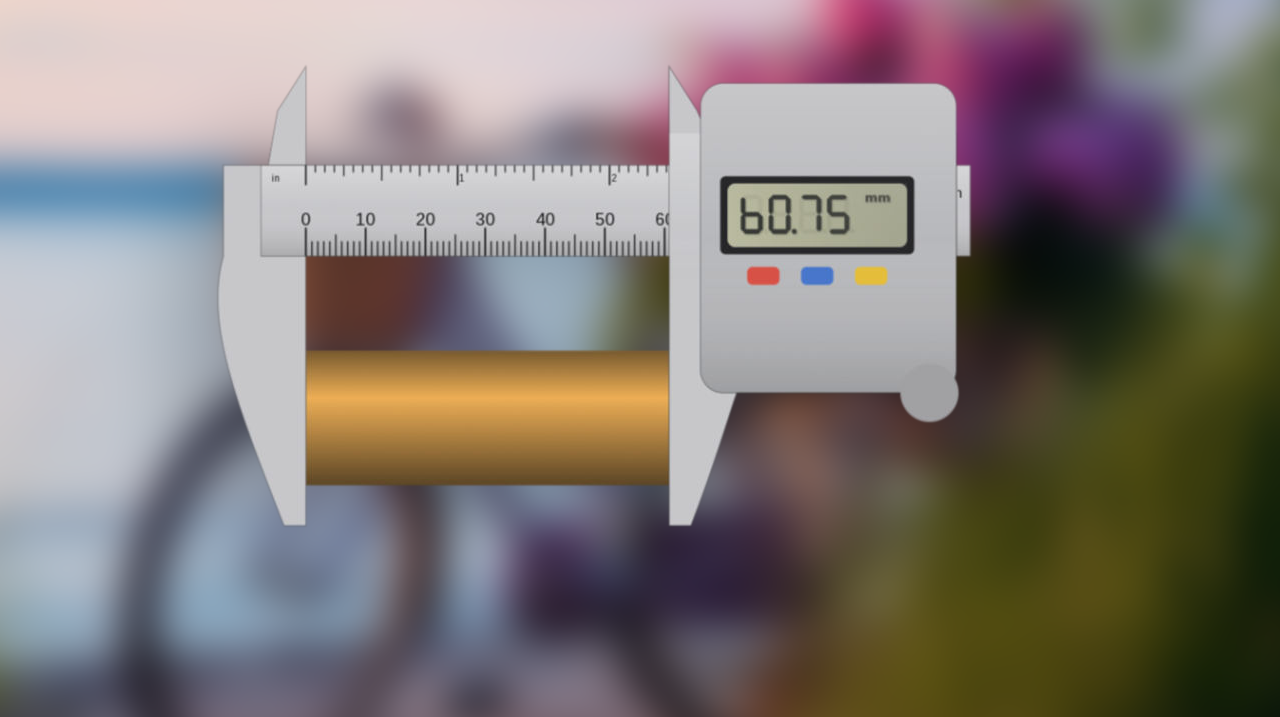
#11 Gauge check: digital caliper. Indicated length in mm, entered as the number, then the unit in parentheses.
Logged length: 60.75 (mm)
